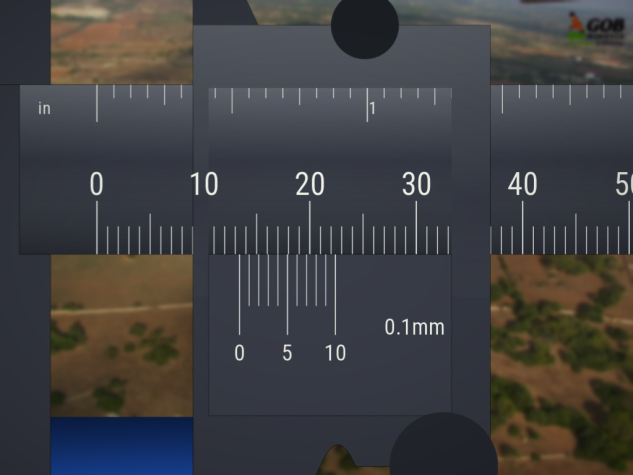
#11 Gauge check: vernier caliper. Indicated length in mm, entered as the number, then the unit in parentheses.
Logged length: 13.4 (mm)
